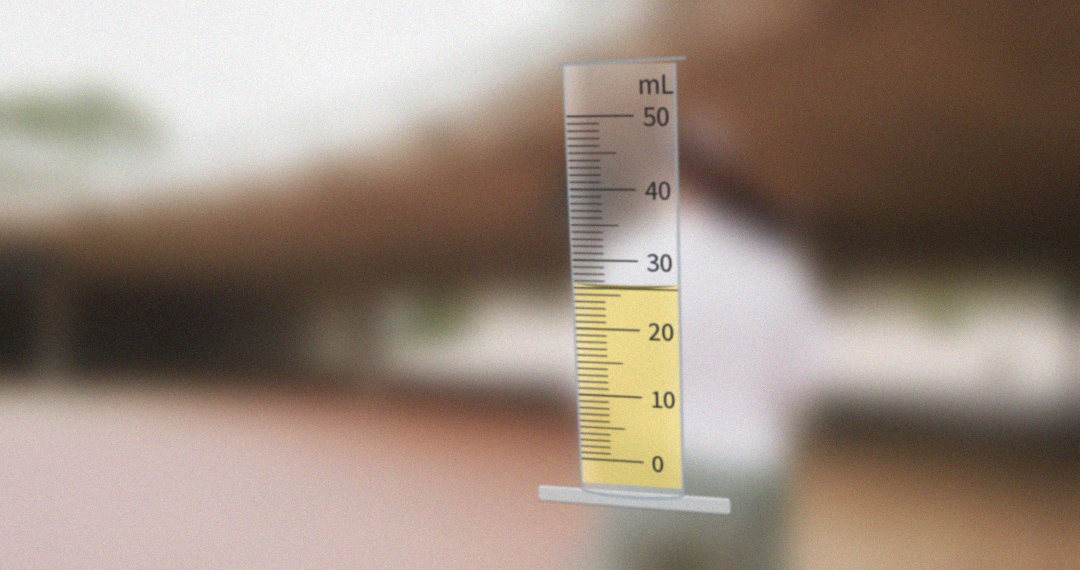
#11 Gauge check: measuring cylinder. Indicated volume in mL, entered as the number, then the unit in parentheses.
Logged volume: 26 (mL)
